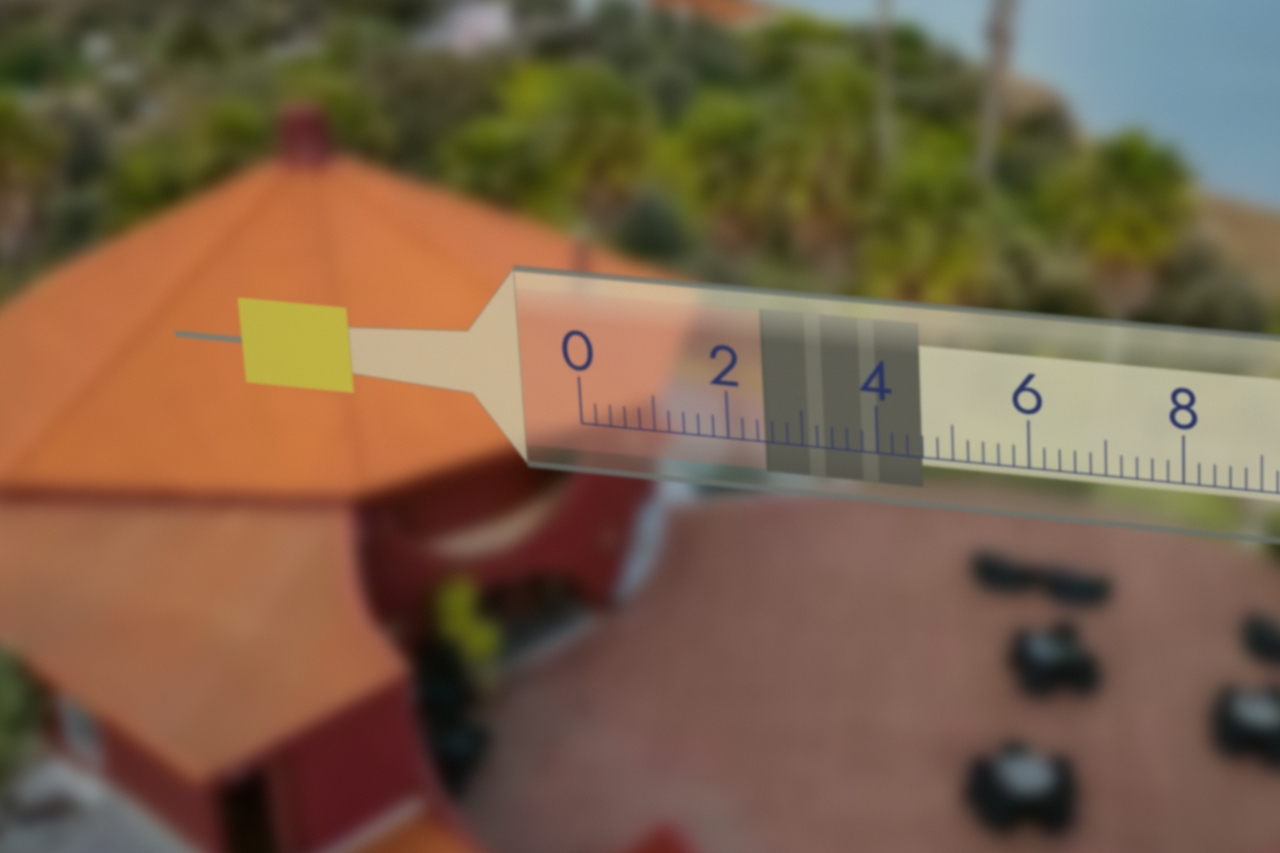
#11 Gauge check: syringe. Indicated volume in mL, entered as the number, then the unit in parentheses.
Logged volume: 2.5 (mL)
